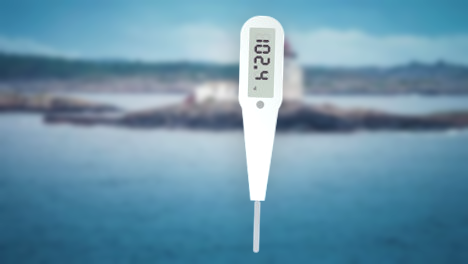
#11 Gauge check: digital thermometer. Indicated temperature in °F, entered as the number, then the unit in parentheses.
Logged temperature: 102.4 (°F)
